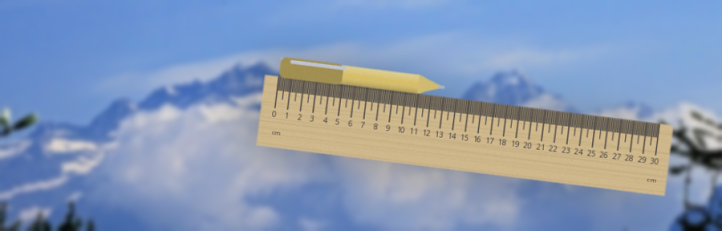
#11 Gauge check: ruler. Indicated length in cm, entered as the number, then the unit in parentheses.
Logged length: 13 (cm)
